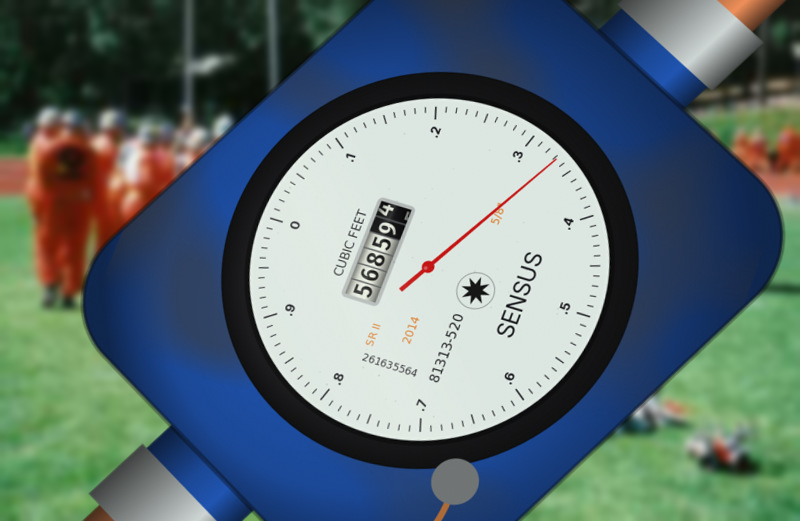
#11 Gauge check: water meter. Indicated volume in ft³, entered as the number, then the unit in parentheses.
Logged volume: 568594.33 (ft³)
